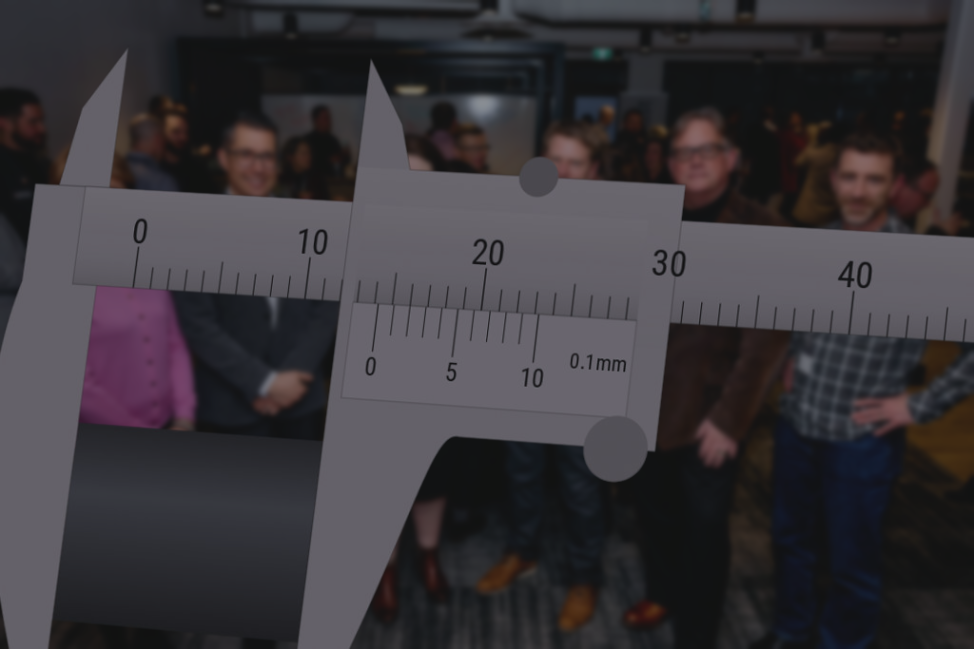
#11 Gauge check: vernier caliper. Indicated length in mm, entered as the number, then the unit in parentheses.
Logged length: 14.2 (mm)
